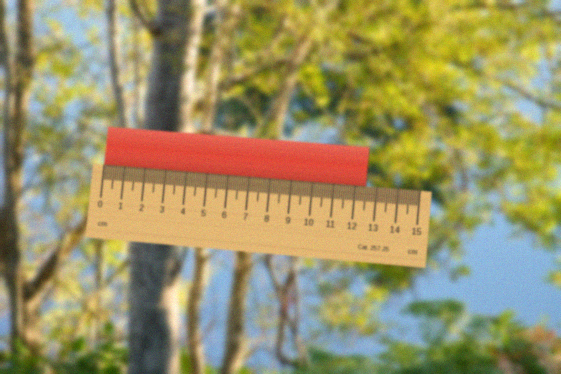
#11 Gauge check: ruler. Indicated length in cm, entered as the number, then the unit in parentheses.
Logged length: 12.5 (cm)
